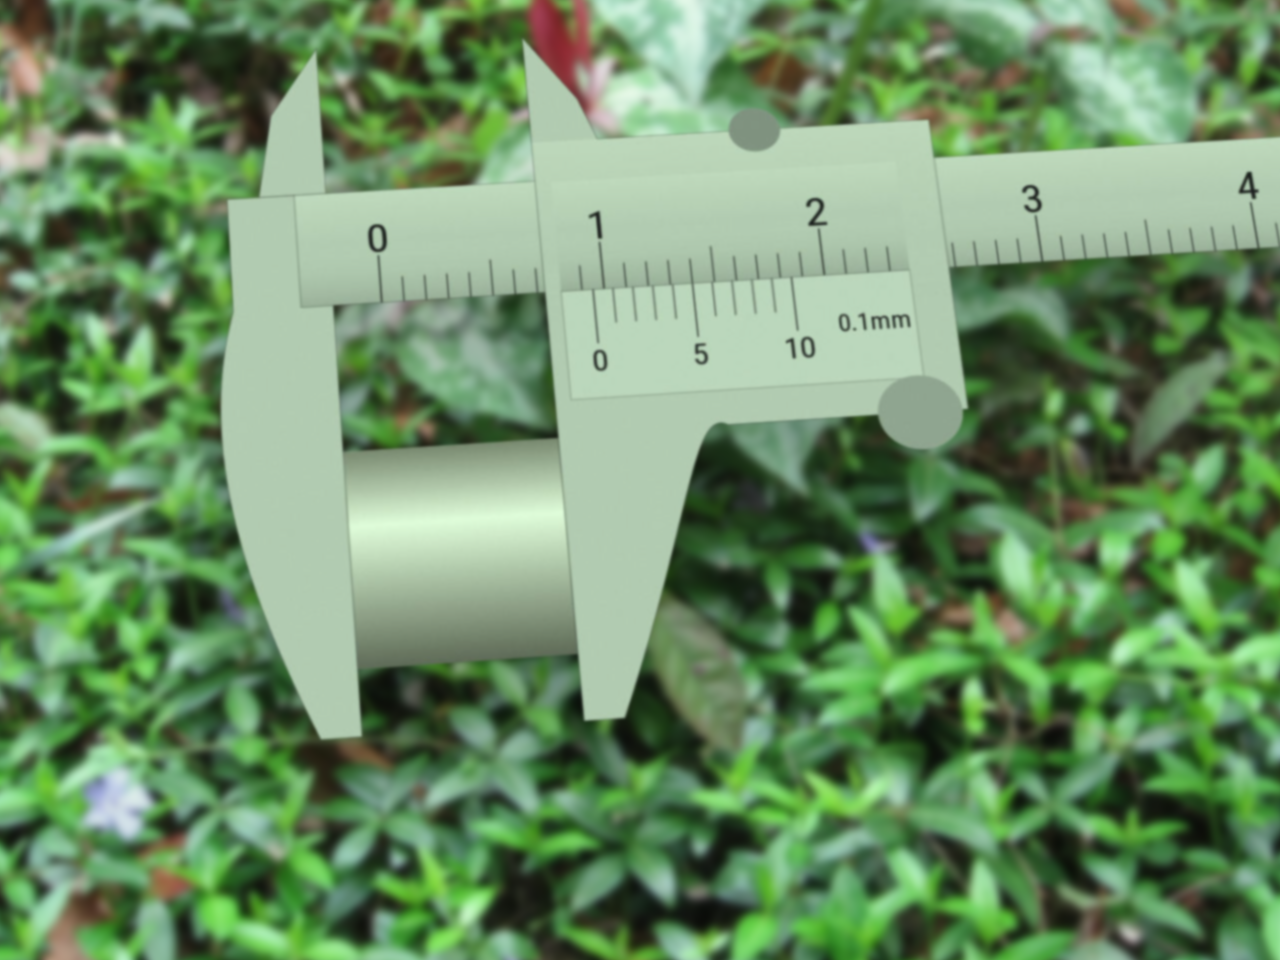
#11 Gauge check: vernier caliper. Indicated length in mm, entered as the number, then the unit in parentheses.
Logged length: 9.5 (mm)
